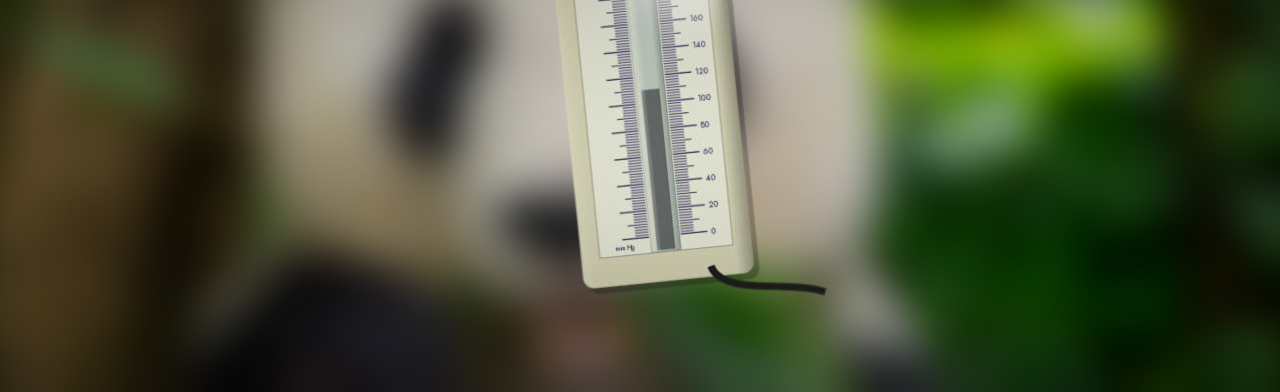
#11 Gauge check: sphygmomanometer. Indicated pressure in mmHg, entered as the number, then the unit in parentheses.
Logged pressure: 110 (mmHg)
